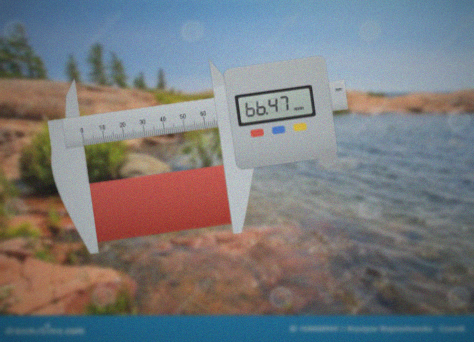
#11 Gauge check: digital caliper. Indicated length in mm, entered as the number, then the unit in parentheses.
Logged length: 66.47 (mm)
